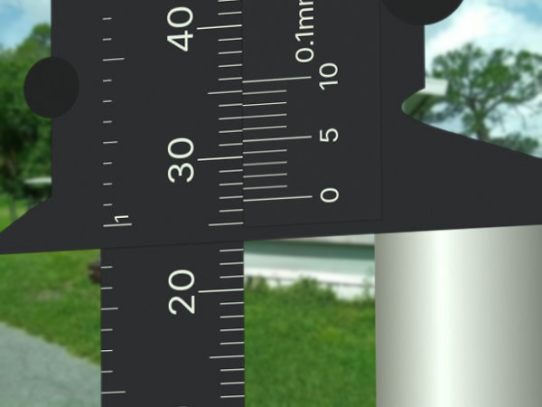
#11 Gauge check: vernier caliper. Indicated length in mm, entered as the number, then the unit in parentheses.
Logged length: 26.7 (mm)
